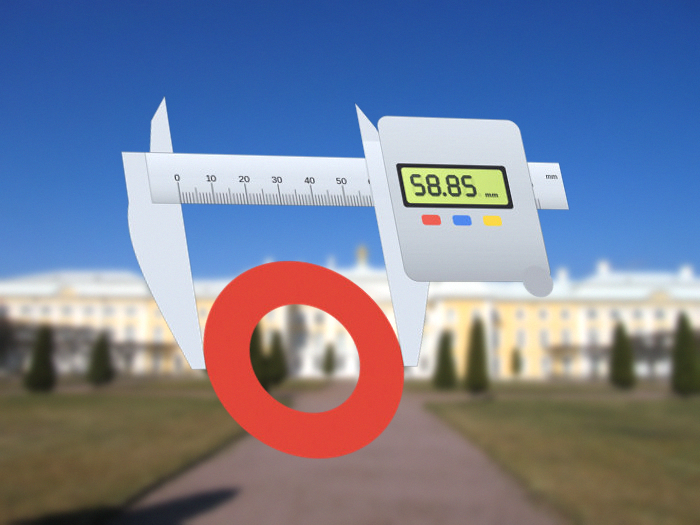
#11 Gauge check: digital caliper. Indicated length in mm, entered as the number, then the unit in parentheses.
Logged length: 58.85 (mm)
